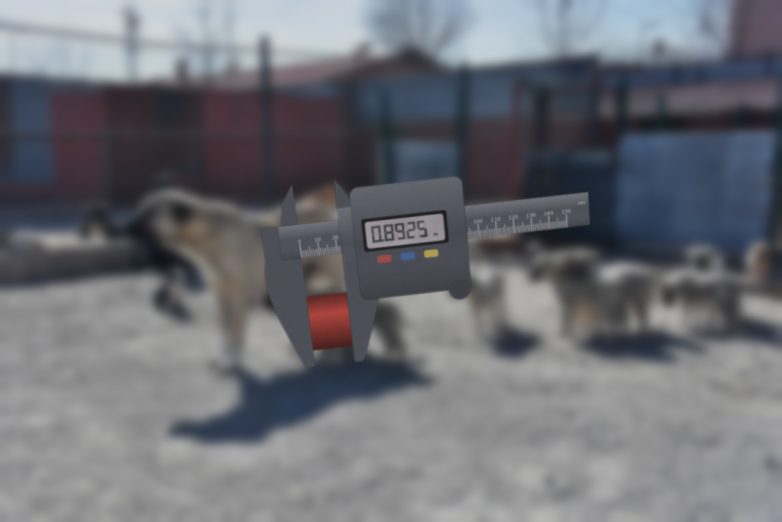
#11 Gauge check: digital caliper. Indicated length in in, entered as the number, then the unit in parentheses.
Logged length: 0.8925 (in)
